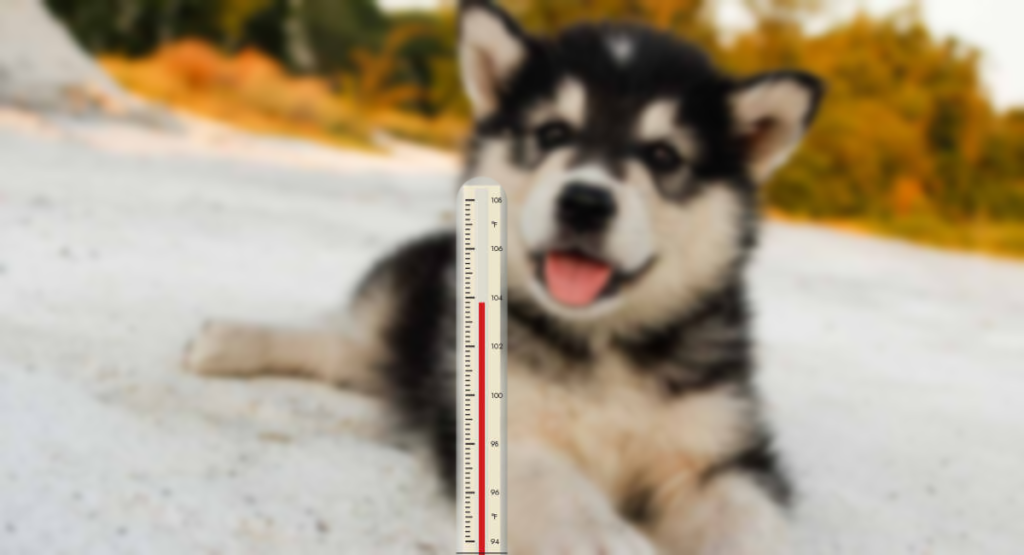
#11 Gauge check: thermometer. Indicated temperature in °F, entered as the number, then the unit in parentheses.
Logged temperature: 103.8 (°F)
